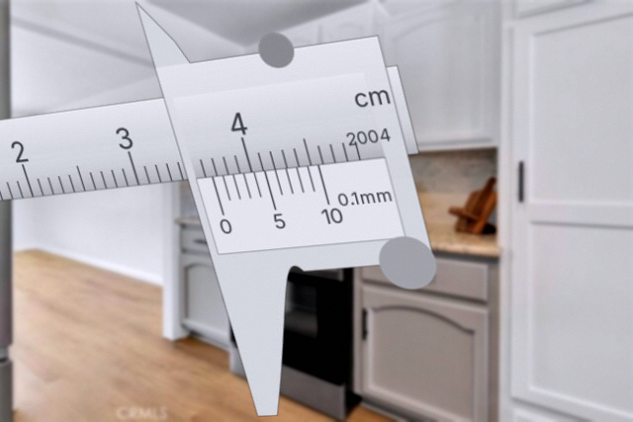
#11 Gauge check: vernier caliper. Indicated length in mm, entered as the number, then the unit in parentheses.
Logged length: 36.6 (mm)
